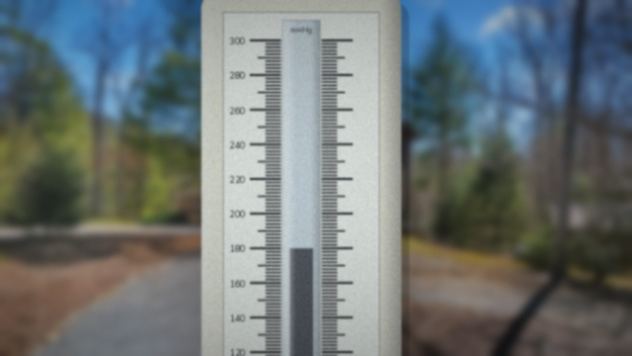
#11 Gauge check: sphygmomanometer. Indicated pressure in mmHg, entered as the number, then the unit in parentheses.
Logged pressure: 180 (mmHg)
